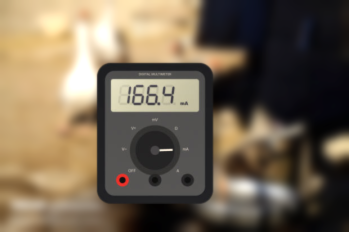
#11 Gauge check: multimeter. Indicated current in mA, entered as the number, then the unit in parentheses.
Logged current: 166.4 (mA)
